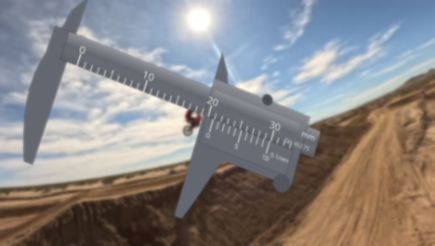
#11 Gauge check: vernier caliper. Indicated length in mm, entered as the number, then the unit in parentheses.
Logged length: 20.8 (mm)
